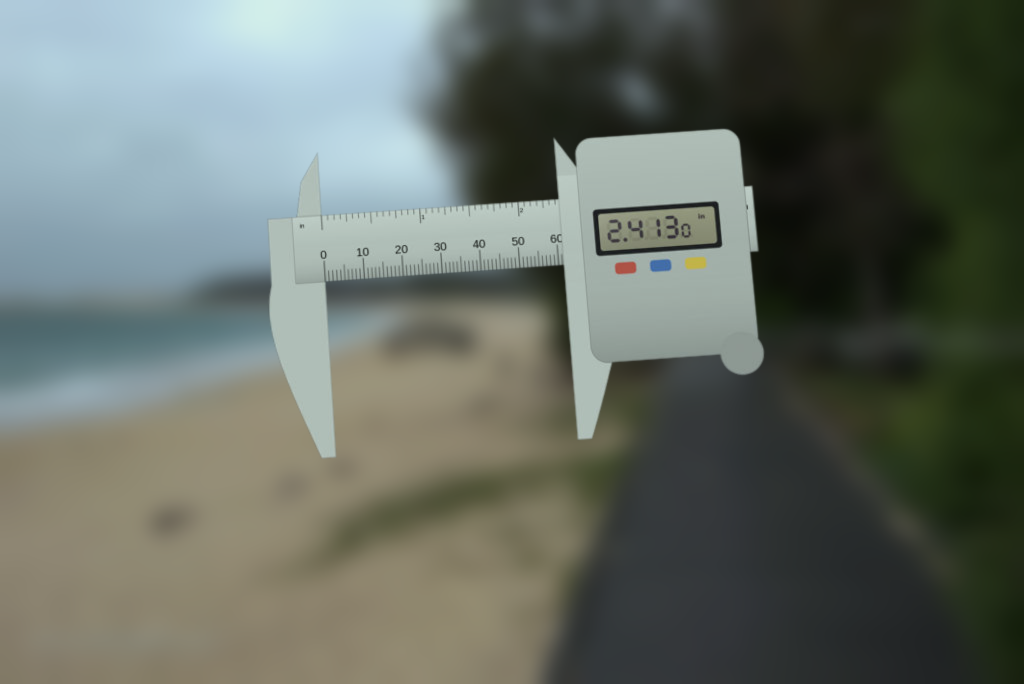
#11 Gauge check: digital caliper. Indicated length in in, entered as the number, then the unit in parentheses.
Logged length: 2.4130 (in)
